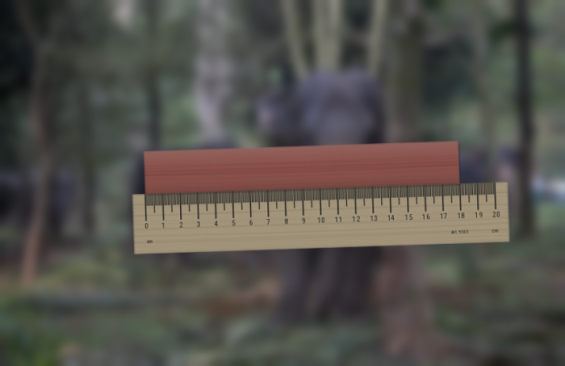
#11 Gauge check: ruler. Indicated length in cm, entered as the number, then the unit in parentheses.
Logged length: 18 (cm)
